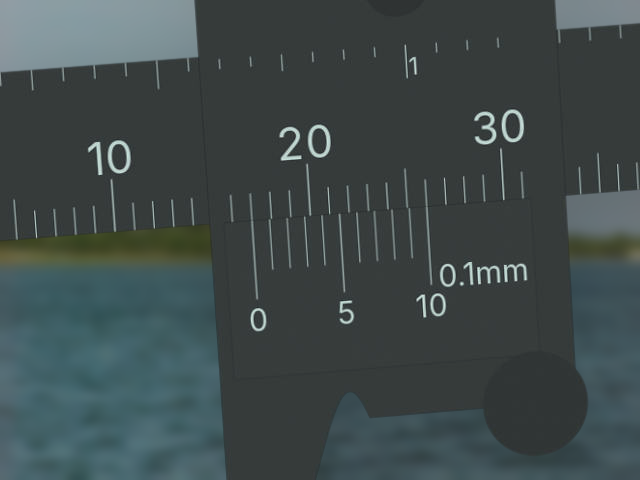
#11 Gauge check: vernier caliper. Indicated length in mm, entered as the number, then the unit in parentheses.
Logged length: 17.0 (mm)
